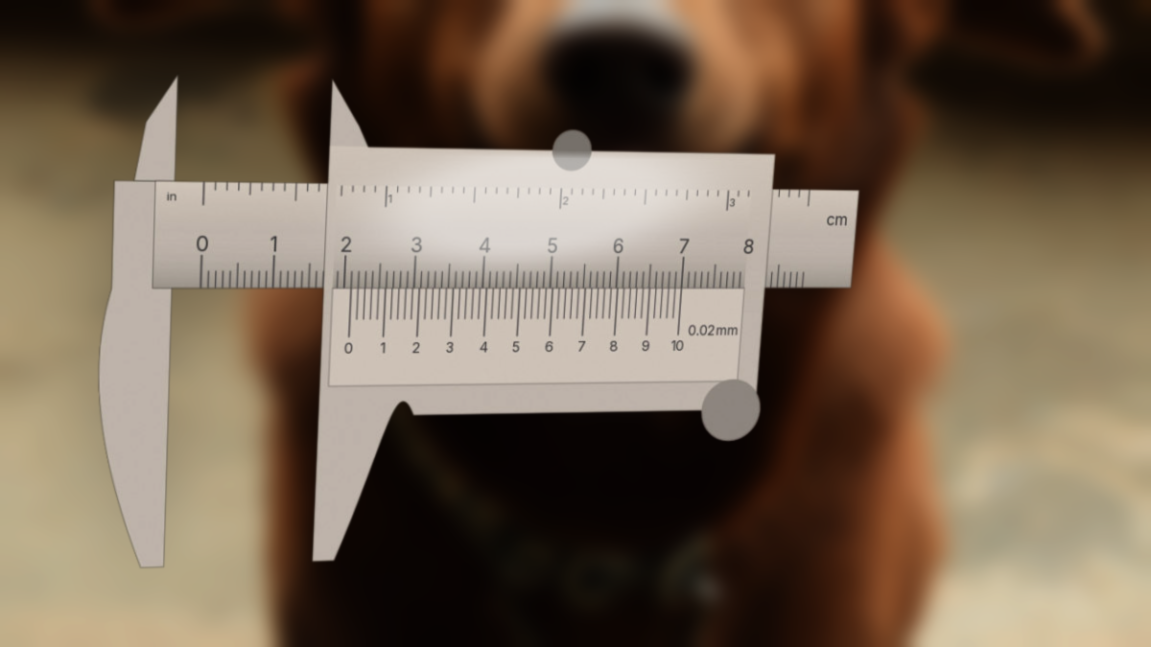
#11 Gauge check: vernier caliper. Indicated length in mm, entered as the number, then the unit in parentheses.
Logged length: 21.0 (mm)
